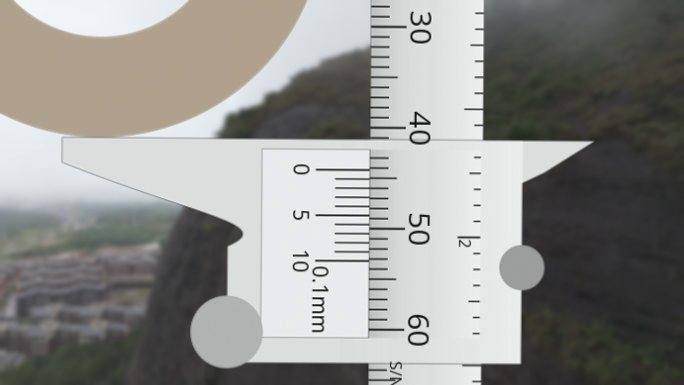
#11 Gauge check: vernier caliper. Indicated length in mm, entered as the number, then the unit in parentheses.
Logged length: 44.2 (mm)
